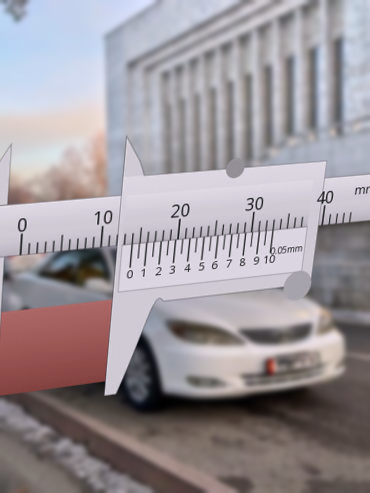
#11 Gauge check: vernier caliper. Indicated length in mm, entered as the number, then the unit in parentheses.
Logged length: 14.0 (mm)
